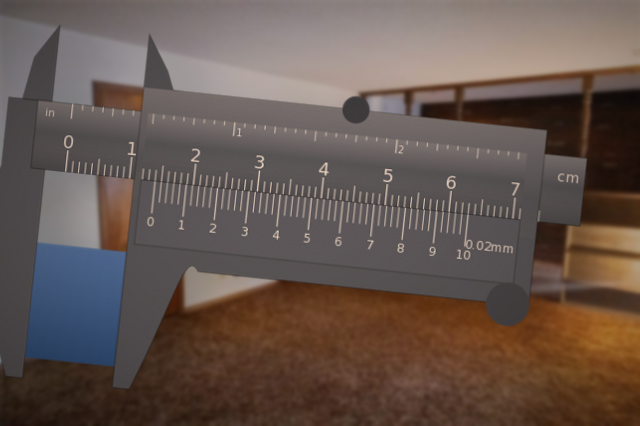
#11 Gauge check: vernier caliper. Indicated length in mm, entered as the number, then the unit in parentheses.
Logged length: 14.0 (mm)
